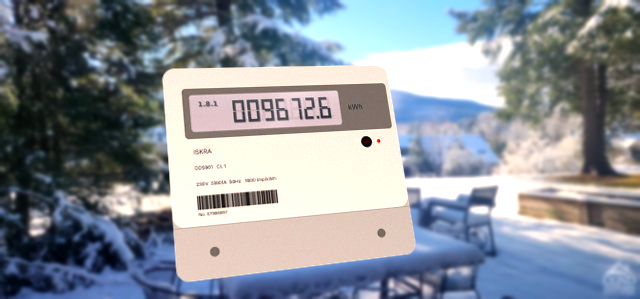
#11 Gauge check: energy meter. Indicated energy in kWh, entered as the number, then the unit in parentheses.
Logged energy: 9672.6 (kWh)
